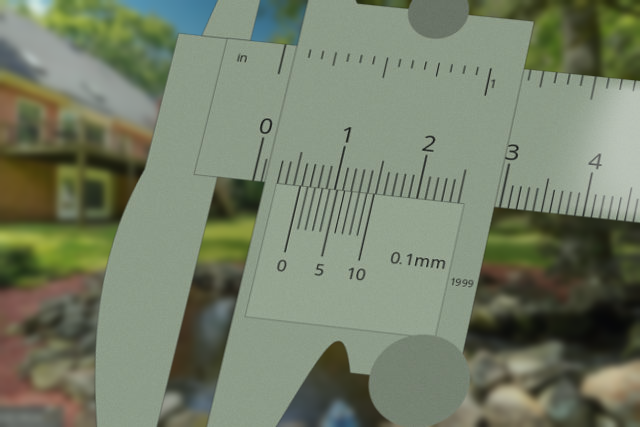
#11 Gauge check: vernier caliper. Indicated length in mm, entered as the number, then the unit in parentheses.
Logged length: 5.8 (mm)
